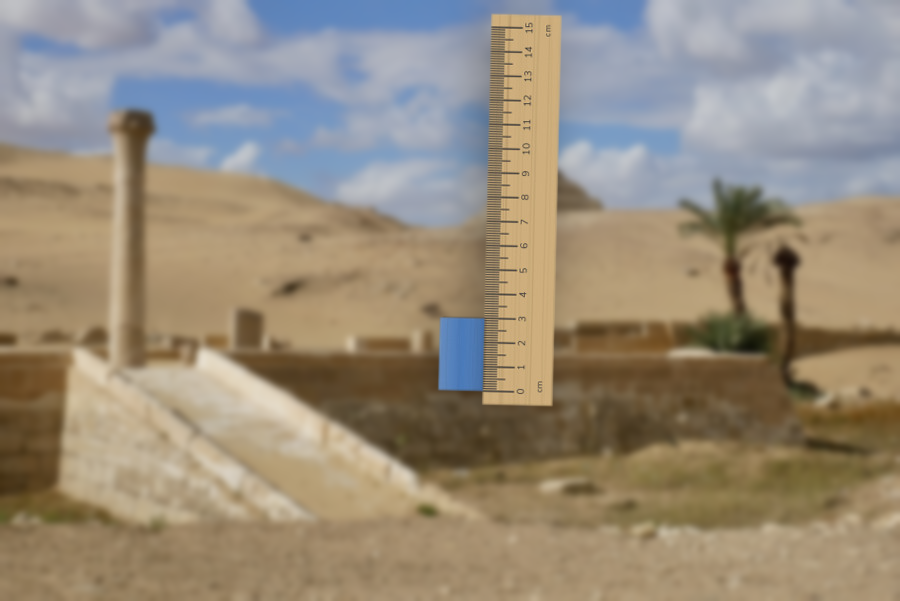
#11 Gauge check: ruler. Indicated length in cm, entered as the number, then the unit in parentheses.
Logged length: 3 (cm)
